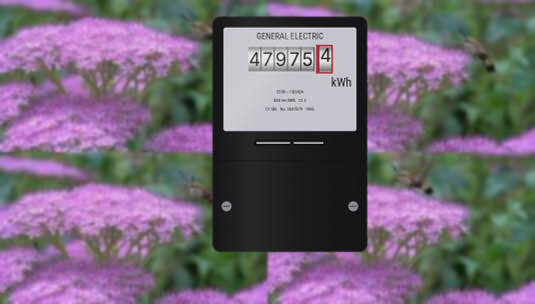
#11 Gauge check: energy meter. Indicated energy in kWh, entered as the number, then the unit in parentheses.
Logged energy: 47975.4 (kWh)
